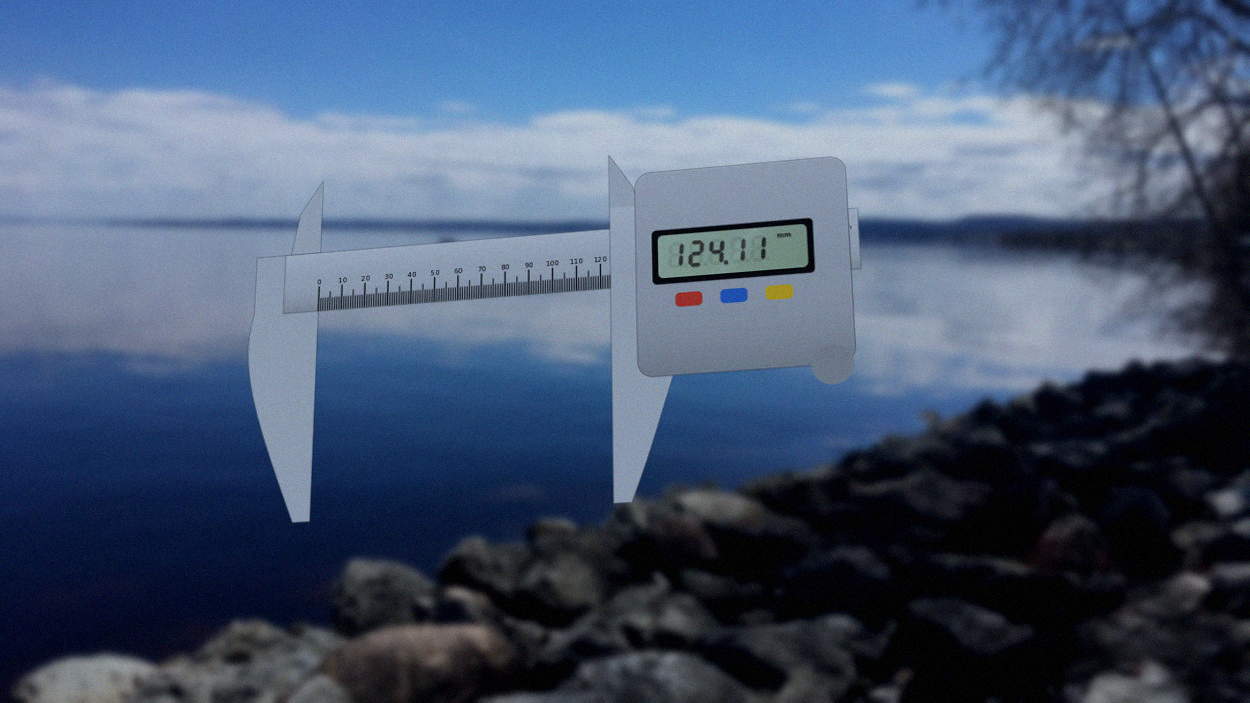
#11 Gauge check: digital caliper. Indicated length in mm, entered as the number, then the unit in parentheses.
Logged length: 124.11 (mm)
